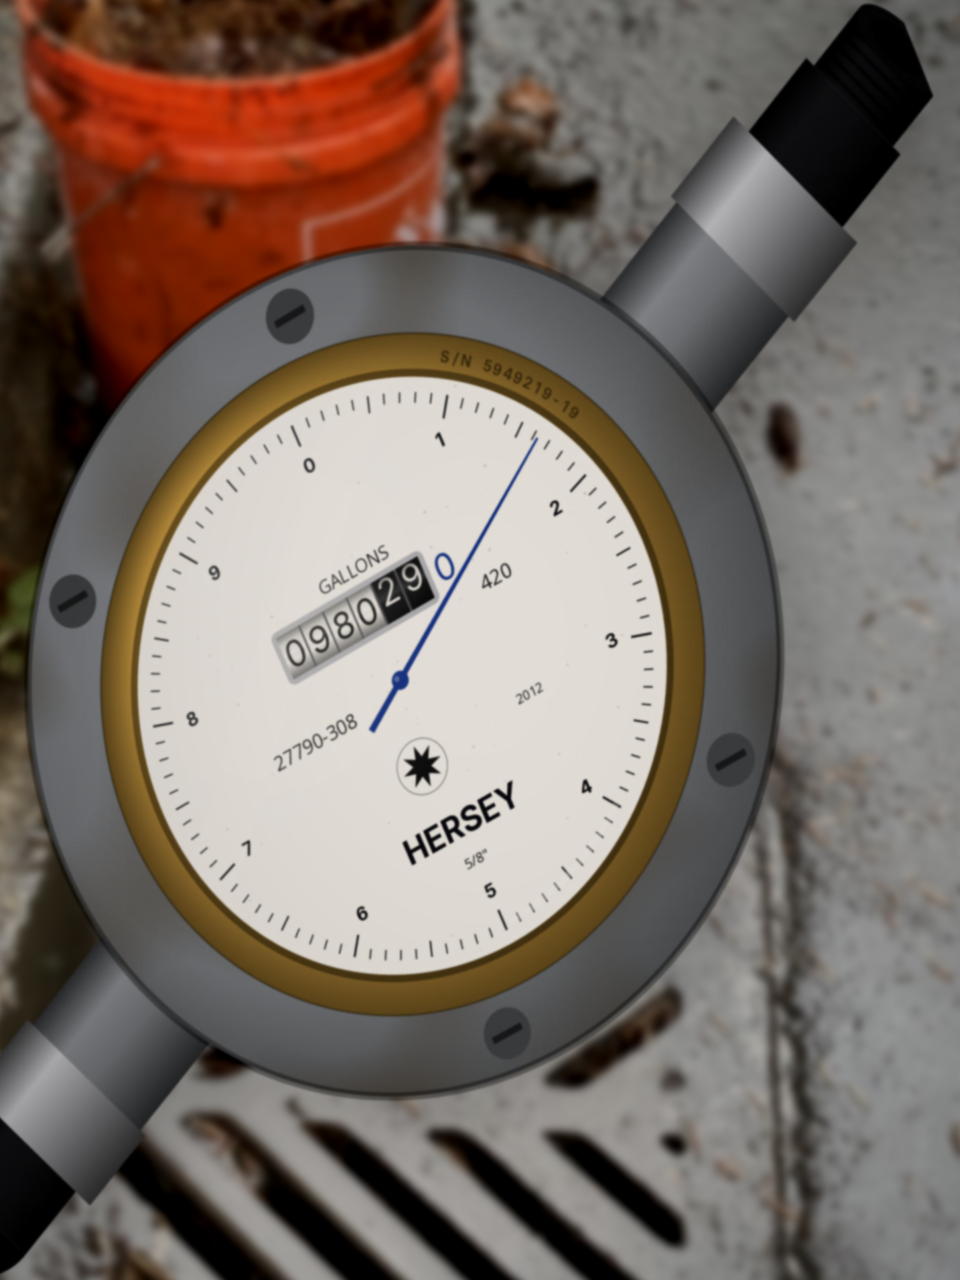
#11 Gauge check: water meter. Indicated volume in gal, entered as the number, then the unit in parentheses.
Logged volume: 980291.6 (gal)
